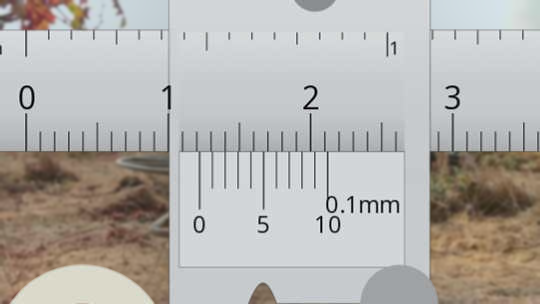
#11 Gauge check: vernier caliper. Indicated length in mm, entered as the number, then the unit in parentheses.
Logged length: 12.2 (mm)
